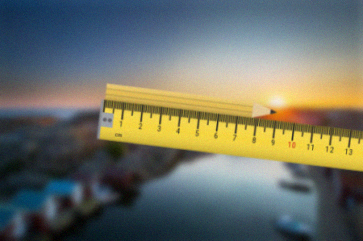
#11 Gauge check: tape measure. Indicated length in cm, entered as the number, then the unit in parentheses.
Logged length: 9 (cm)
